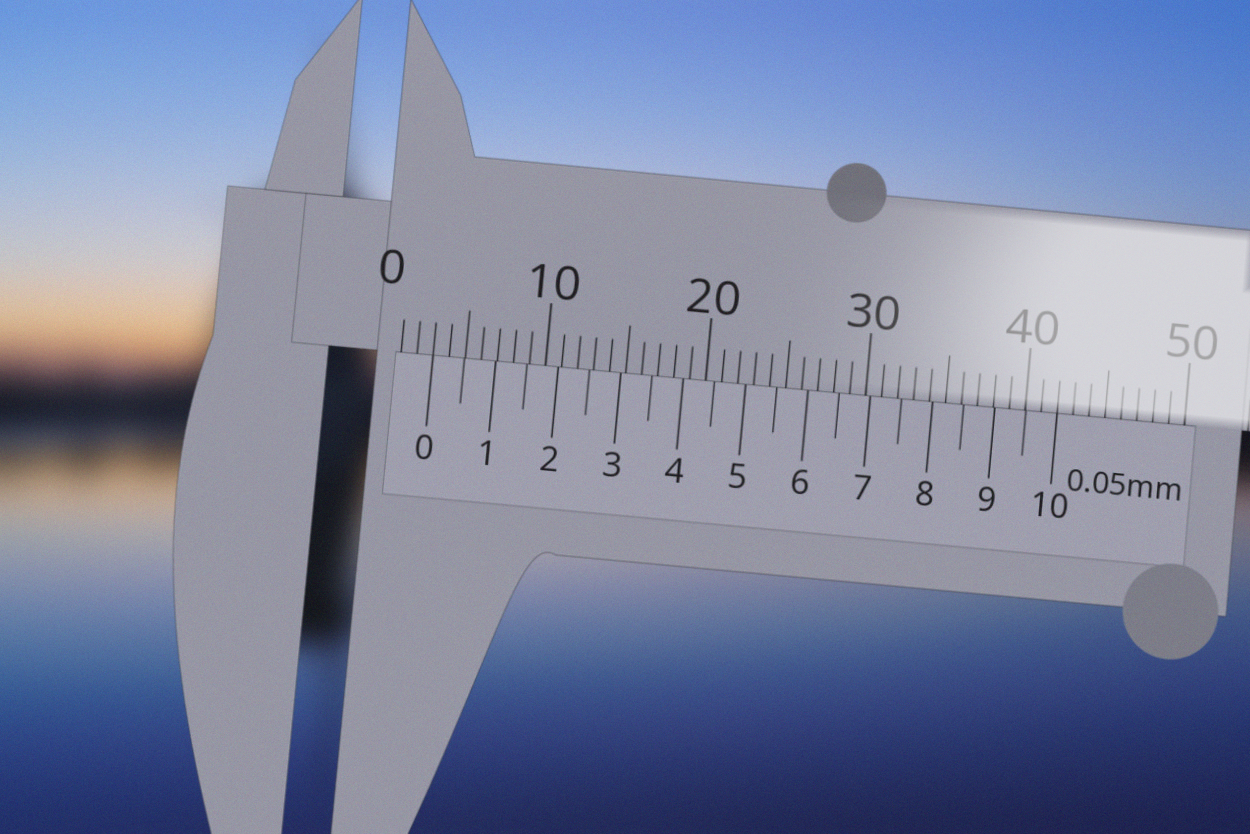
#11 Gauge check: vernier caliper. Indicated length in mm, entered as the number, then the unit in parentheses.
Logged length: 3.0 (mm)
